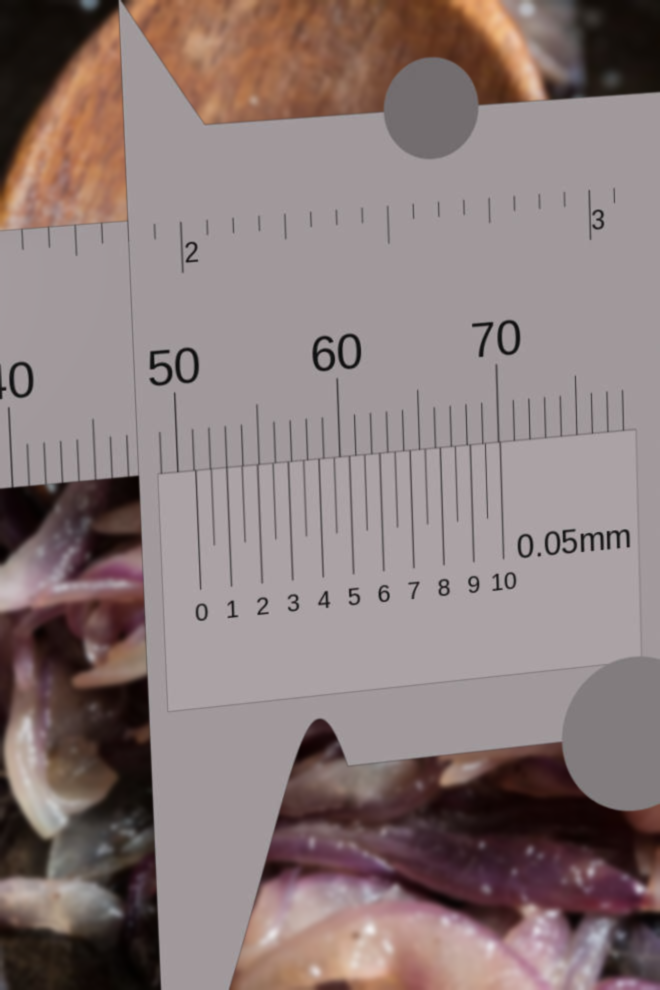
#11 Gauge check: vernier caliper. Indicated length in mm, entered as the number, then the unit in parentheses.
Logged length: 51.1 (mm)
